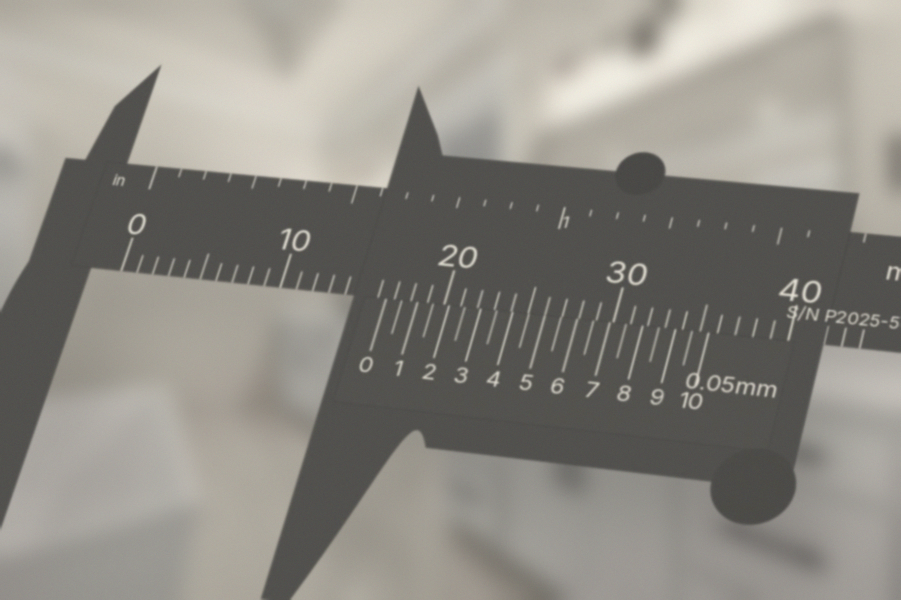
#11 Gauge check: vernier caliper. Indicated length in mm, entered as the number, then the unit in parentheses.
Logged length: 16.5 (mm)
